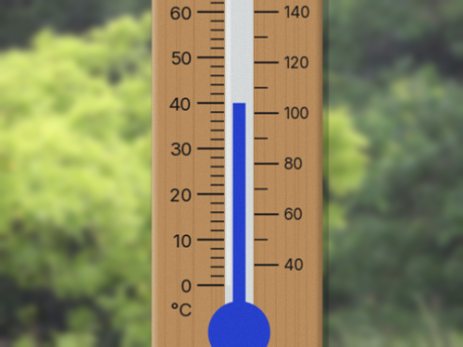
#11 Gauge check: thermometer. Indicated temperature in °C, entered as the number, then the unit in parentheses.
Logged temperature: 40 (°C)
